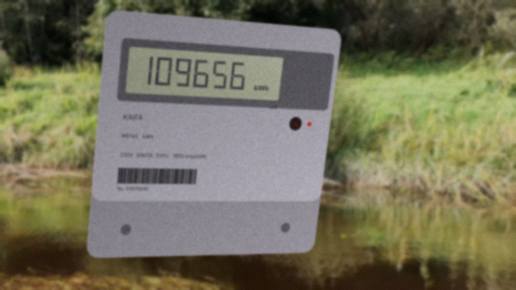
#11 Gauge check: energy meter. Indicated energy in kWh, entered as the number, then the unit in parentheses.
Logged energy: 109656 (kWh)
